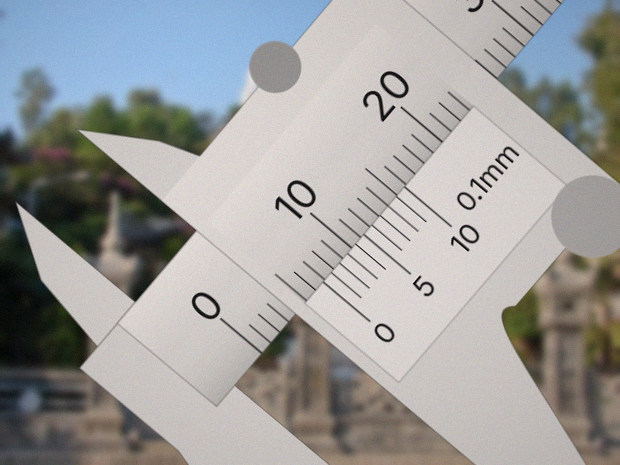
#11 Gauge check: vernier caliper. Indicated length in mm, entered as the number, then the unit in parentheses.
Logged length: 6.8 (mm)
